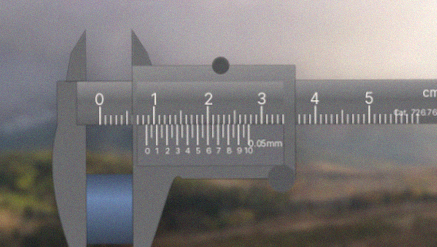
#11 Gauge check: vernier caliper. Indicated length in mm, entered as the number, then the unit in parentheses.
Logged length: 8.6 (mm)
